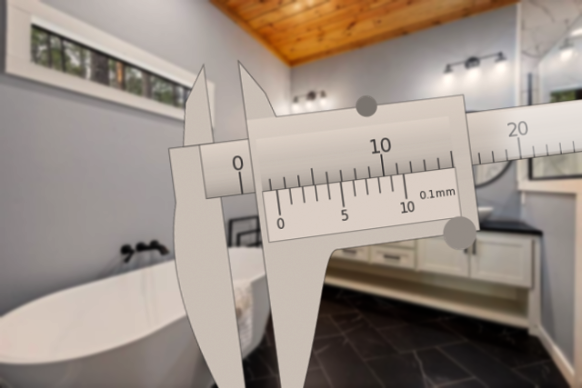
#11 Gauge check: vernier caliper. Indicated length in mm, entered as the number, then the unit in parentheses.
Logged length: 2.4 (mm)
